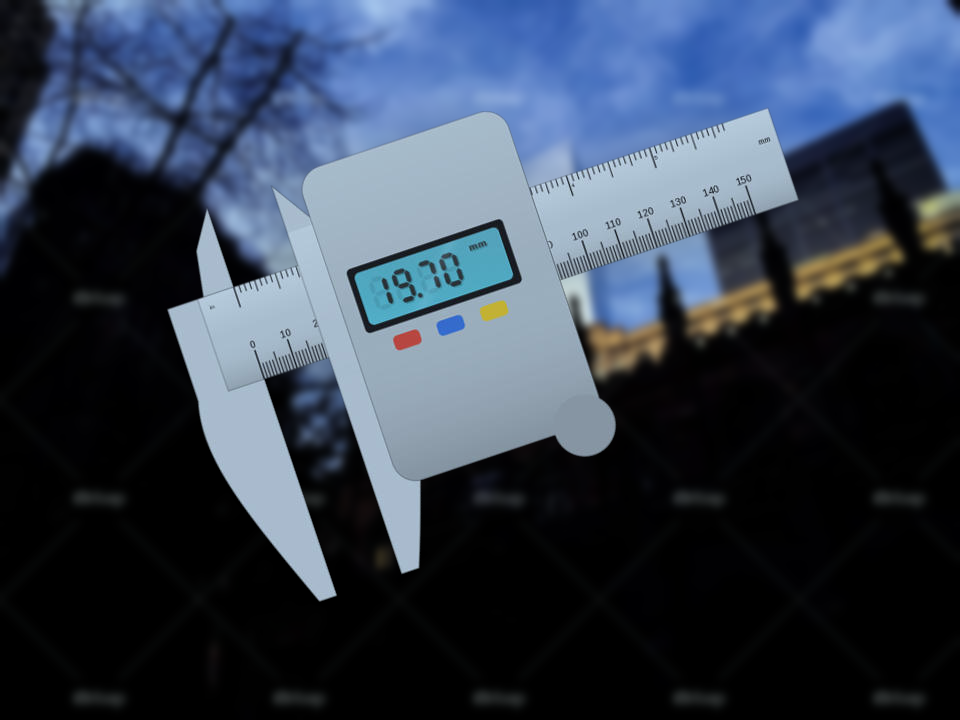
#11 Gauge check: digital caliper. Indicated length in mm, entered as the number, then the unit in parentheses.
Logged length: 19.70 (mm)
